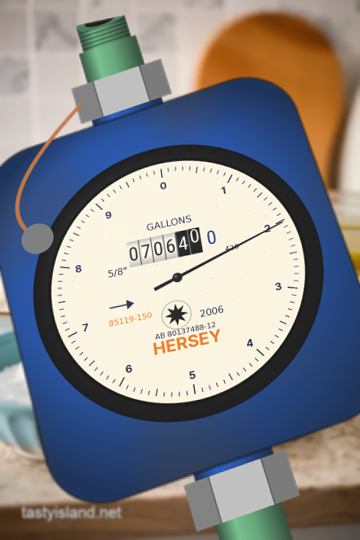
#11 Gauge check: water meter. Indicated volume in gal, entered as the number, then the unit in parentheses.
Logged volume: 706402.0 (gal)
